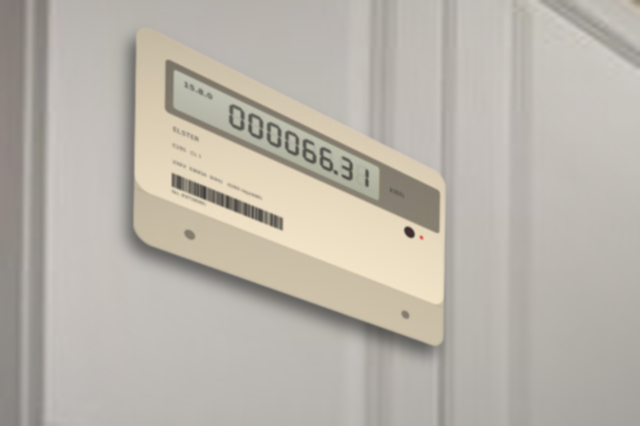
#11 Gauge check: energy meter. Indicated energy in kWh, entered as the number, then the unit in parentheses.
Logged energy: 66.31 (kWh)
